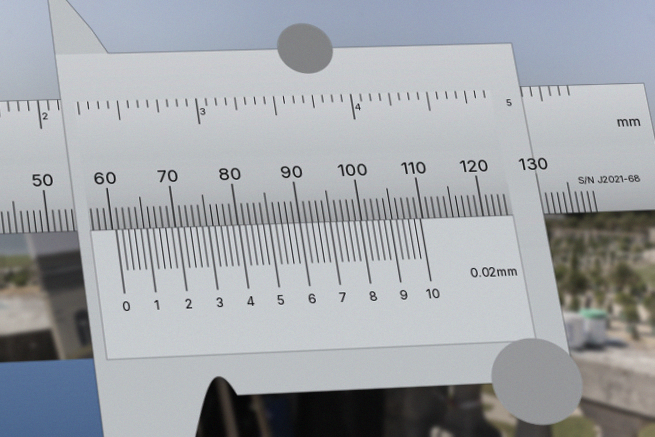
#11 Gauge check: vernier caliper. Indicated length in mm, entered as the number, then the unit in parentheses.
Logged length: 60.6 (mm)
